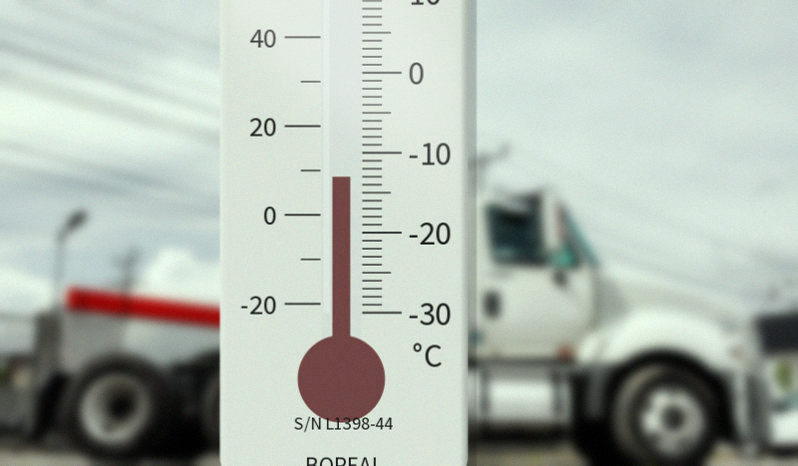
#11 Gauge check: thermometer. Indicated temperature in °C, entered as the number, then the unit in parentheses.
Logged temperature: -13 (°C)
